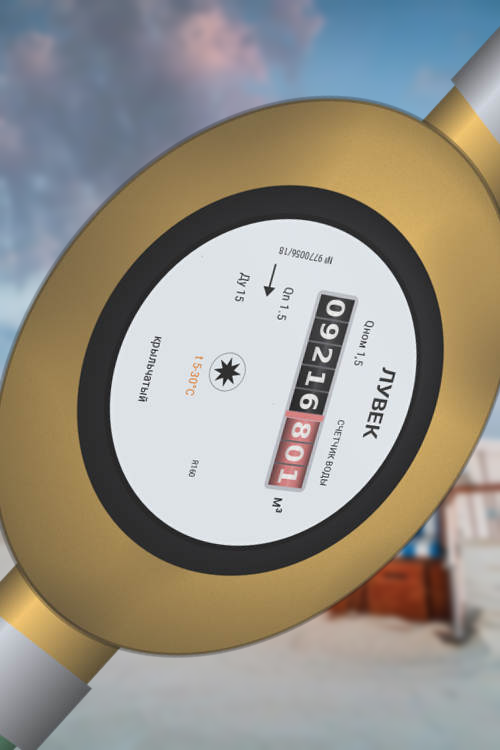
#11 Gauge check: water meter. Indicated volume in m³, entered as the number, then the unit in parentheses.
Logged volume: 9216.801 (m³)
